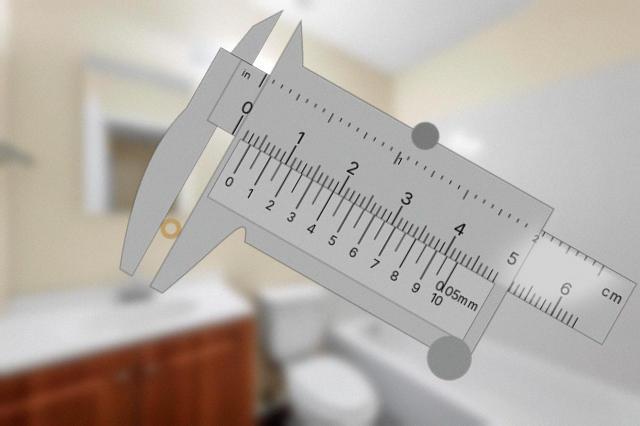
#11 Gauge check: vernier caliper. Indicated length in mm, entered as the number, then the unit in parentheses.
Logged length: 3.4 (mm)
